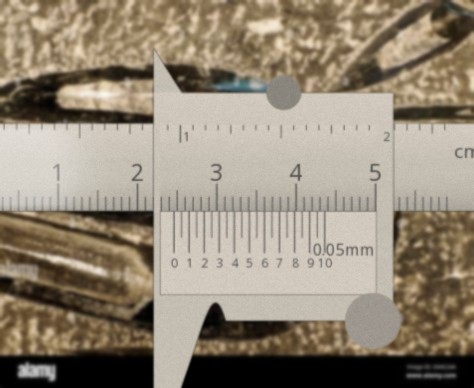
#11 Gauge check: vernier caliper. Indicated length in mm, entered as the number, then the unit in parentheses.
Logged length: 24.6 (mm)
